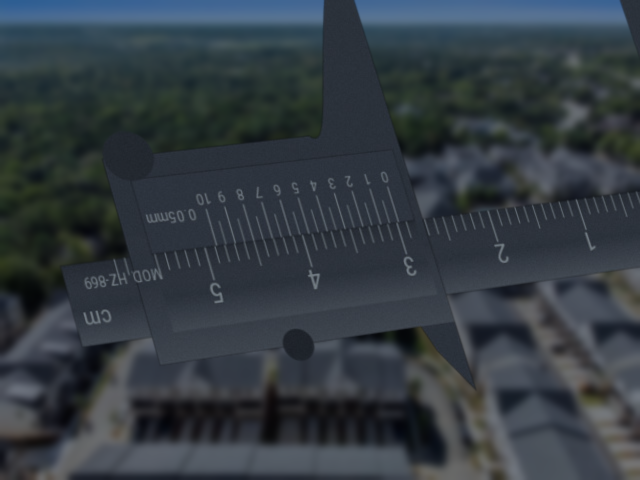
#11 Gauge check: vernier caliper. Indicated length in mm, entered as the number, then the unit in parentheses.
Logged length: 29.8 (mm)
